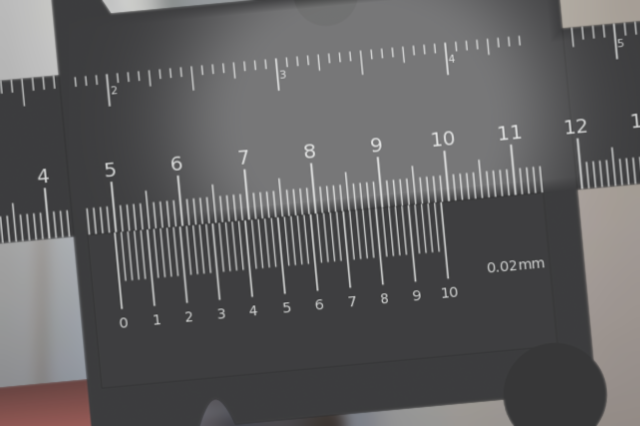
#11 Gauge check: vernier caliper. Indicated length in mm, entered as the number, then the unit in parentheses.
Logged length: 49.8 (mm)
